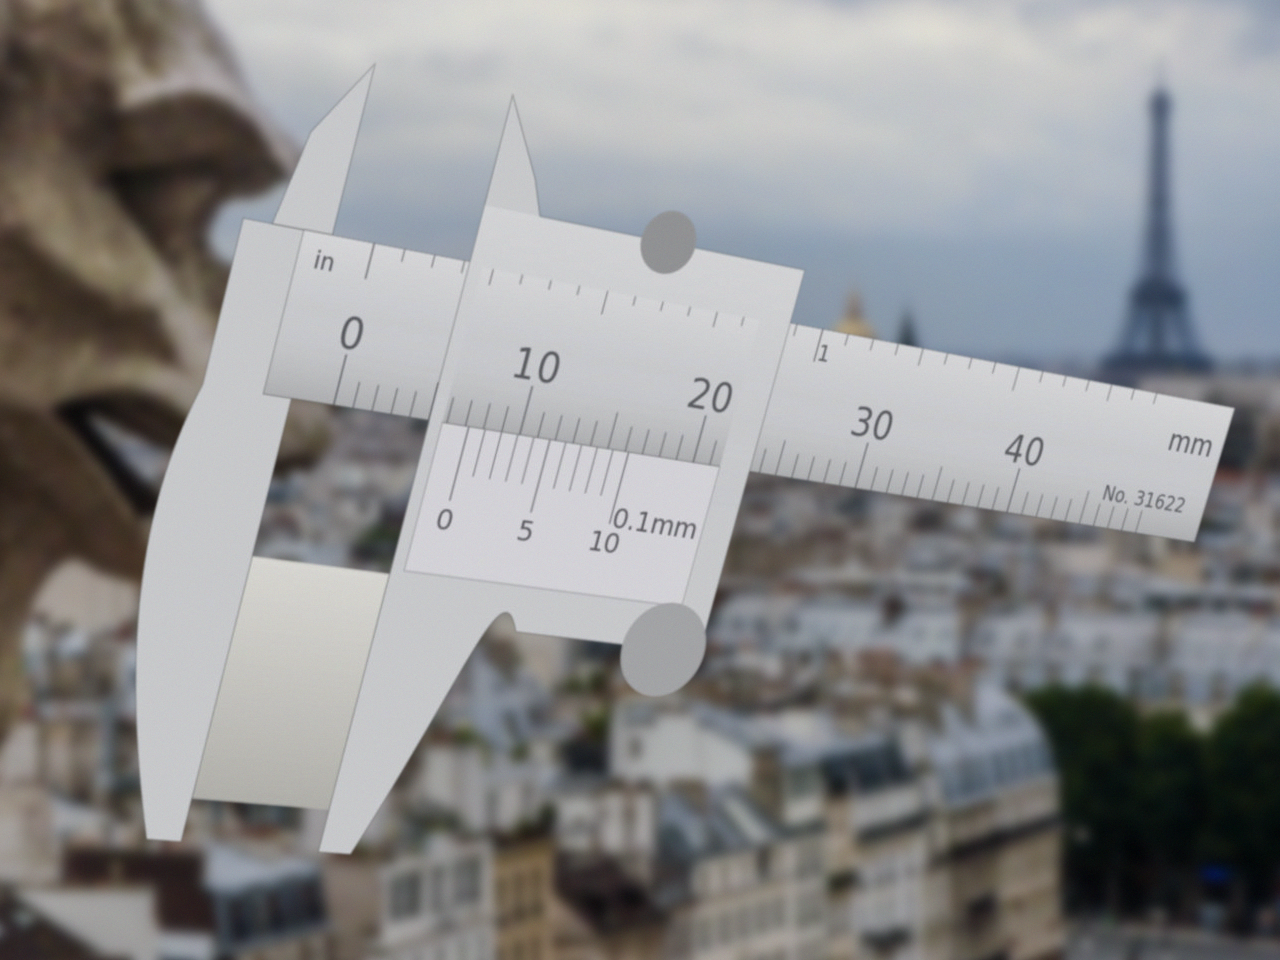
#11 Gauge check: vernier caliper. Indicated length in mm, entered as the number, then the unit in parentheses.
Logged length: 7.2 (mm)
